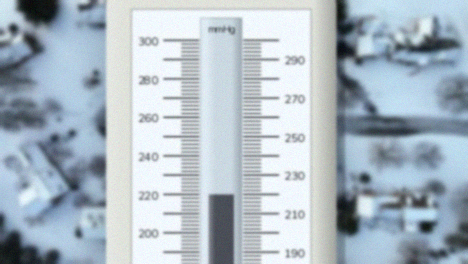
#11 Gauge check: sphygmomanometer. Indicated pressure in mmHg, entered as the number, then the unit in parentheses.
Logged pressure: 220 (mmHg)
